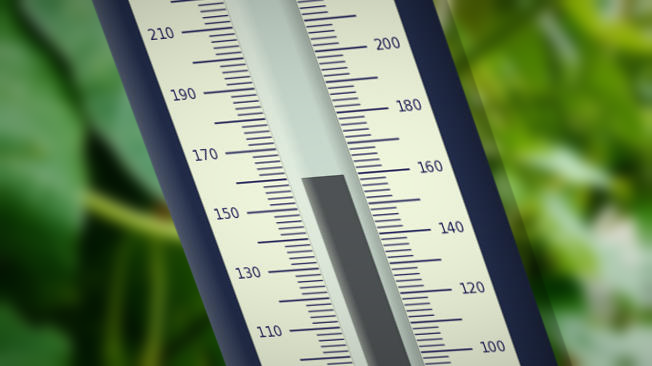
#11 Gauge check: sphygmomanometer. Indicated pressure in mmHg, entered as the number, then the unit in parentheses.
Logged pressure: 160 (mmHg)
